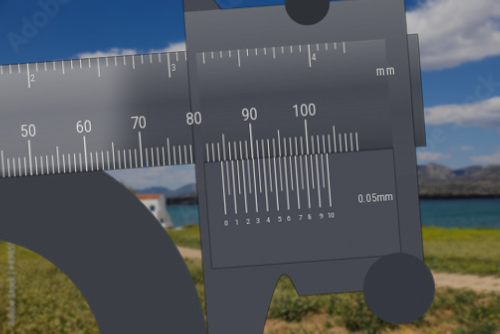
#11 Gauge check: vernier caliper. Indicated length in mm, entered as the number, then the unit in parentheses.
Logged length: 84.4 (mm)
